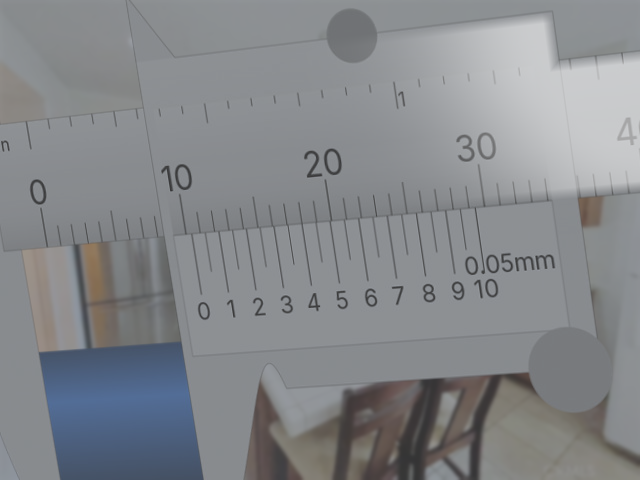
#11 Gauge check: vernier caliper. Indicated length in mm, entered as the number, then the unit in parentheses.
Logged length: 10.4 (mm)
